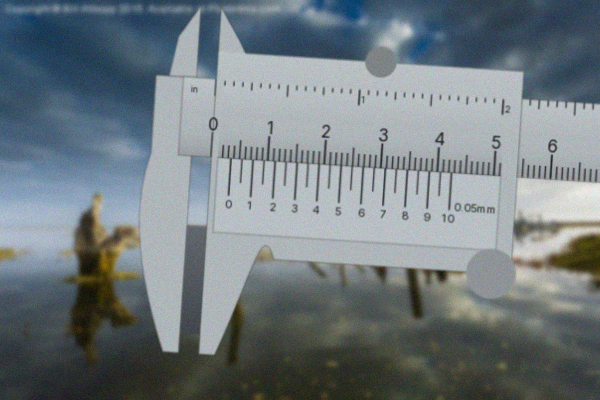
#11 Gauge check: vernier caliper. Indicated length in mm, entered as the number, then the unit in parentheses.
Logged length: 3.5 (mm)
